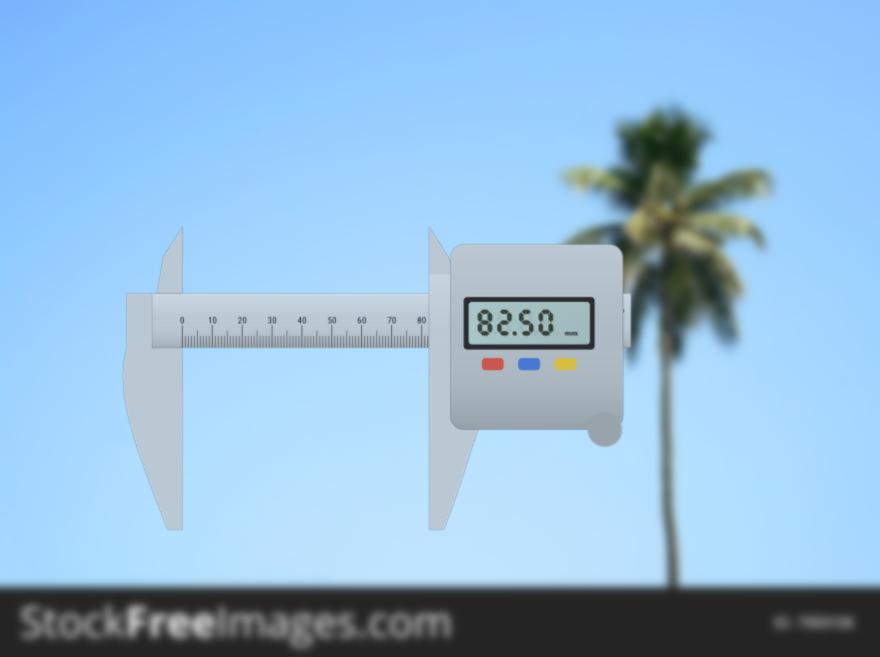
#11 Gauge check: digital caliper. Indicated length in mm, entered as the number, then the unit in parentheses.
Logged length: 82.50 (mm)
